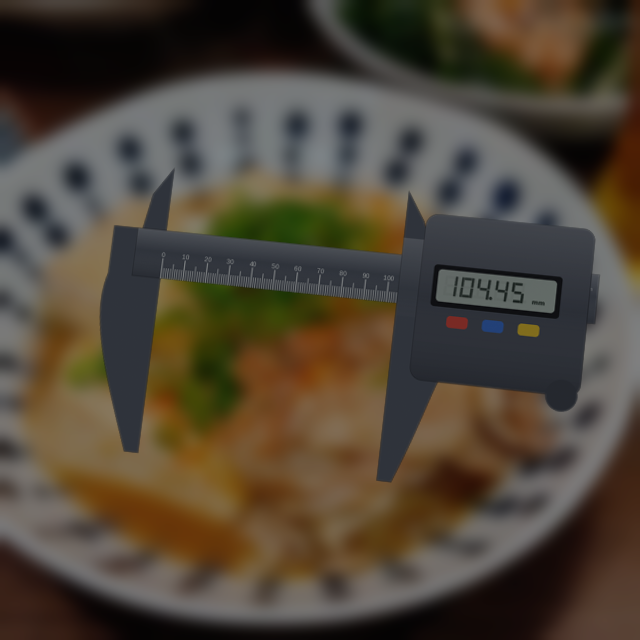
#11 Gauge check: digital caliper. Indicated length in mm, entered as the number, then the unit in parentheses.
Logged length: 104.45 (mm)
